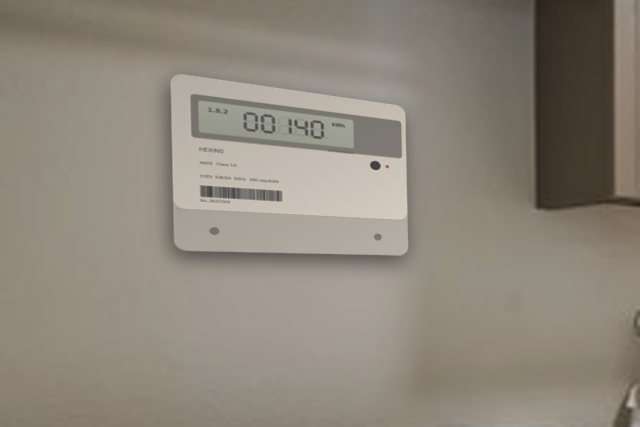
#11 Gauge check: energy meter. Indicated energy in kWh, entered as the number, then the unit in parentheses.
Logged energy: 140 (kWh)
